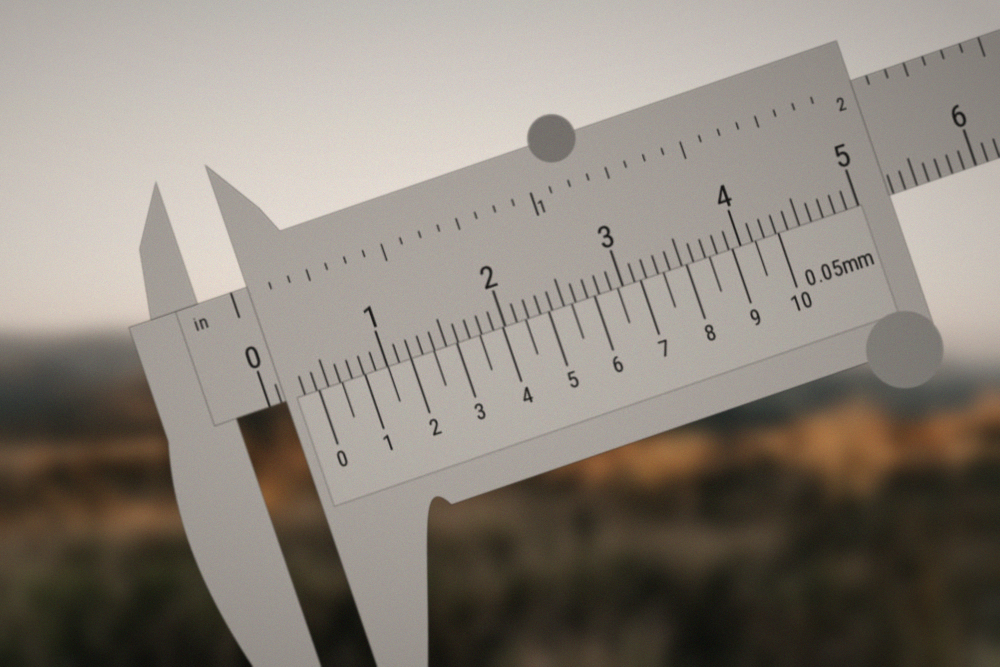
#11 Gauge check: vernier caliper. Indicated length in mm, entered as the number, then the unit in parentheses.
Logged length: 4.2 (mm)
